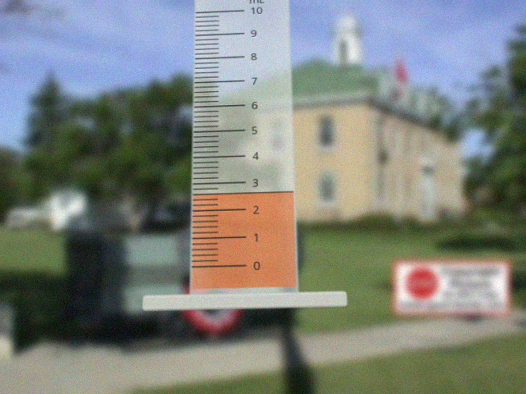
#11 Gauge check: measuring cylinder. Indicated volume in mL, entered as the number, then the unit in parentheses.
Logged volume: 2.6 (mL)
